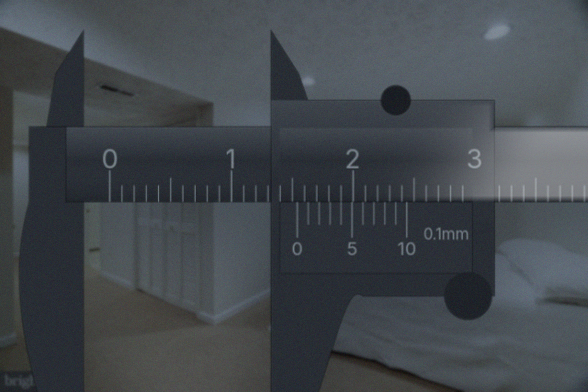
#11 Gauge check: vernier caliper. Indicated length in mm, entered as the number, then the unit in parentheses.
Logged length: 15.4 (mm)
